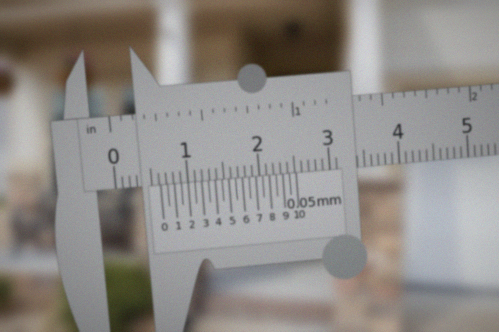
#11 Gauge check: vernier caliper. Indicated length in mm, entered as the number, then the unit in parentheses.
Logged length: 6.2 (mm)
